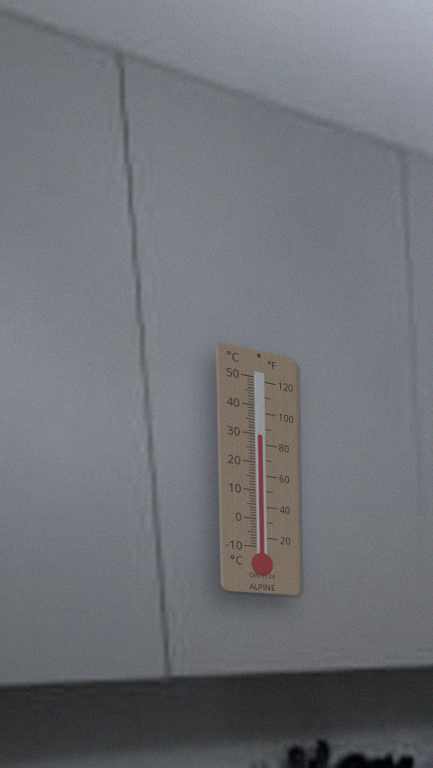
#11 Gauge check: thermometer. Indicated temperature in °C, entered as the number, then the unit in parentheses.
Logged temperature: 30 (°C)
